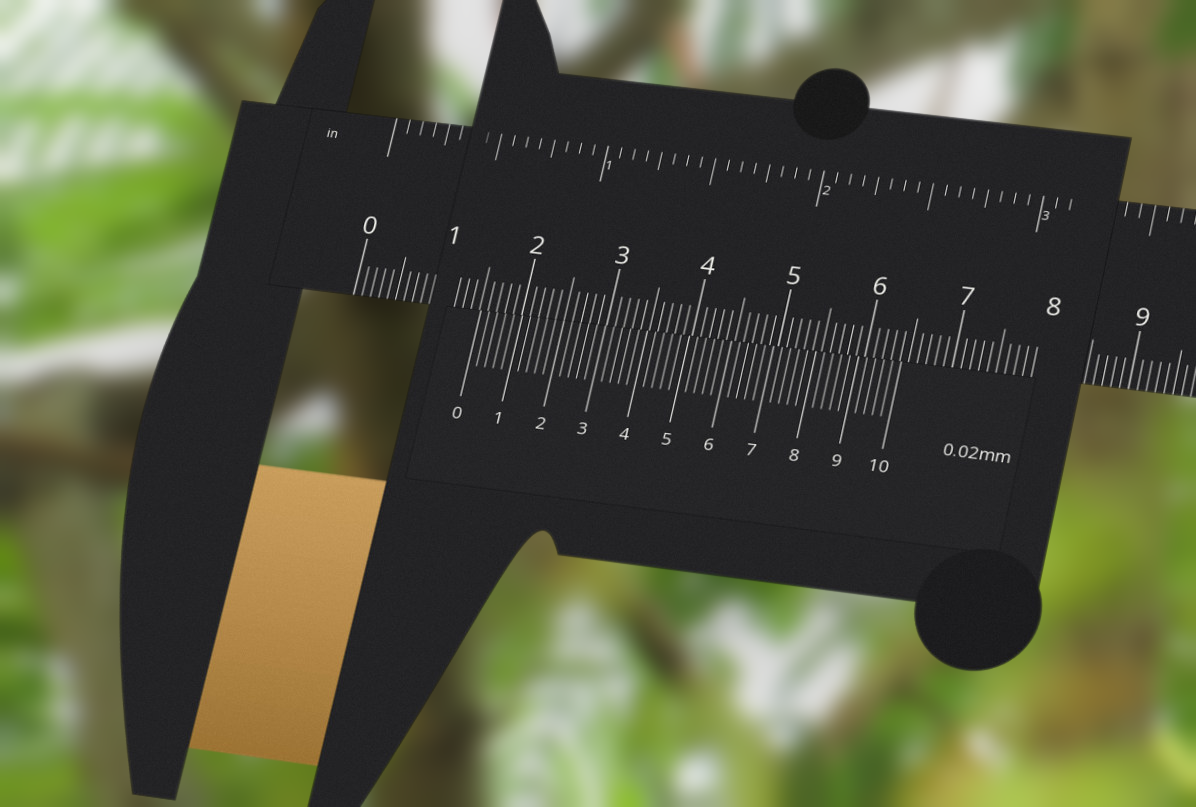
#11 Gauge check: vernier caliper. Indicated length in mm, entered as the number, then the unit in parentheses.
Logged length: 15.2 (mm)
